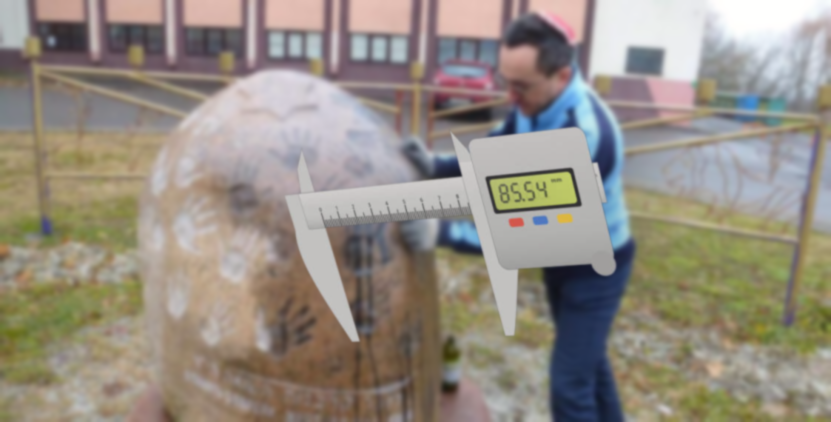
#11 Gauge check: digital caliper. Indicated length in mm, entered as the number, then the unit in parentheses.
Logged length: 85.54 (mm)
